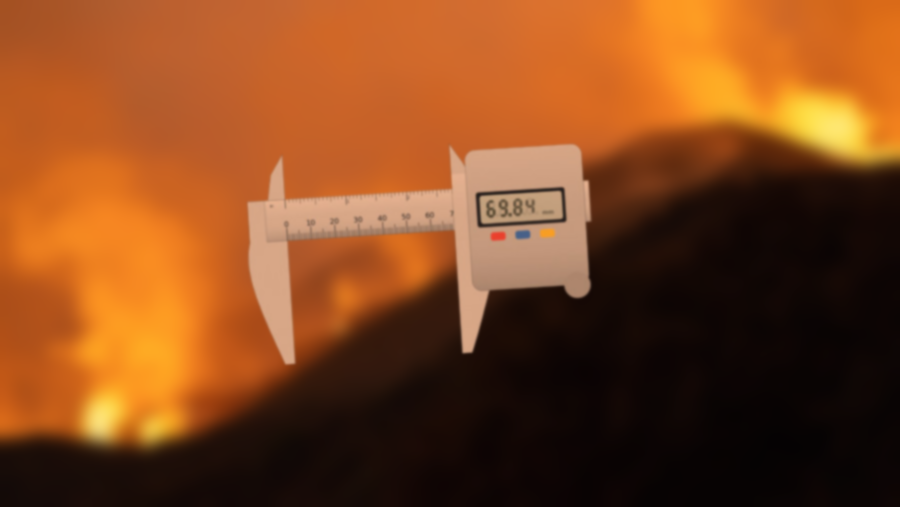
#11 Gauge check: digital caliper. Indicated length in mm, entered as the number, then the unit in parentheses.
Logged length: 69.84 (mm)
